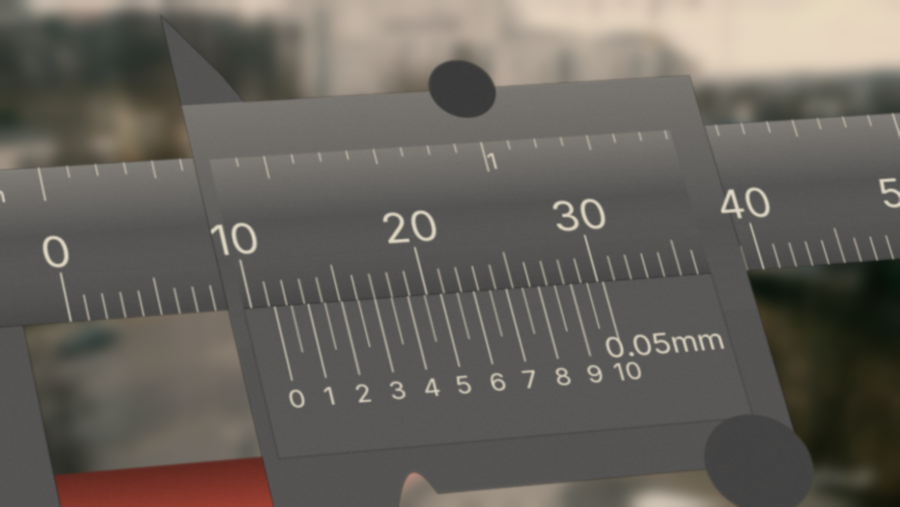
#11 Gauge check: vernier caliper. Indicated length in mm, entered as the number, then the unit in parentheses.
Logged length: 11.3 (mm)
